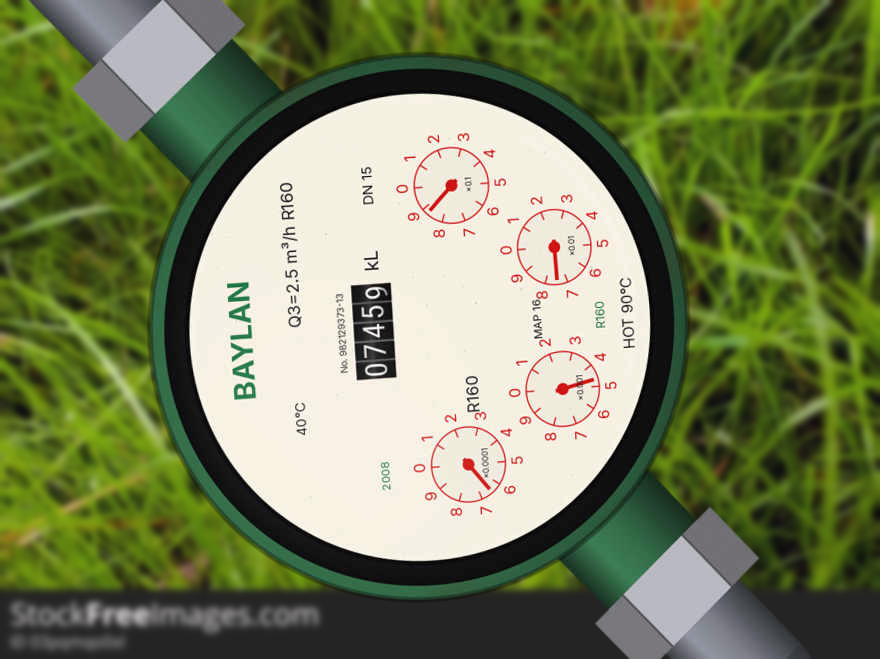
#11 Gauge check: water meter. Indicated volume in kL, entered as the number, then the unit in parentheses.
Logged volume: 7458.8746 (kL)
